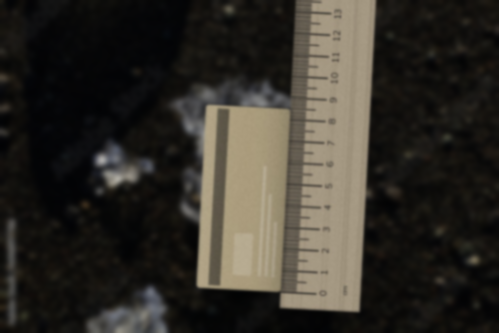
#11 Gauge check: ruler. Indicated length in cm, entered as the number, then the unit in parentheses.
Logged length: 8.5 (cm)
